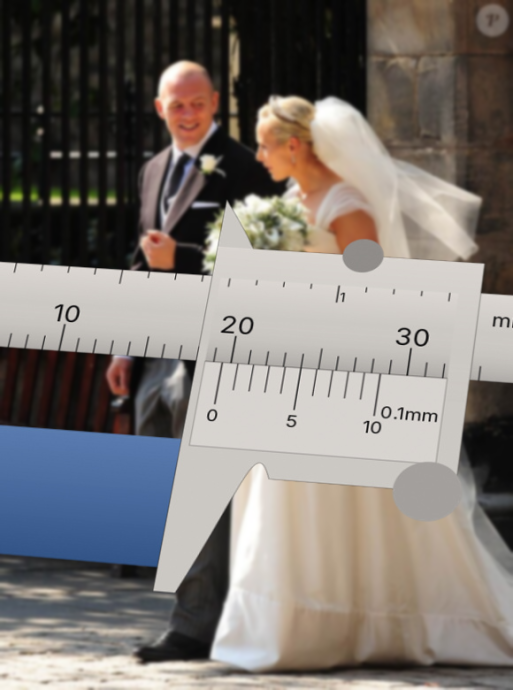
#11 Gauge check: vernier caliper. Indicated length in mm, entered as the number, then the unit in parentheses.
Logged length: 19.5 (mm)
